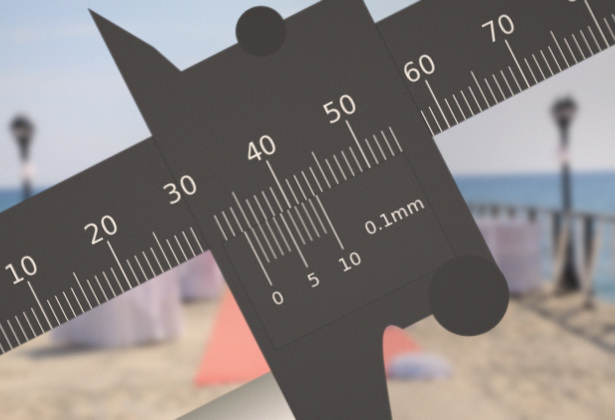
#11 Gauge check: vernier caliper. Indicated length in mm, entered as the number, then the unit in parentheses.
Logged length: 34.2 (mm)
